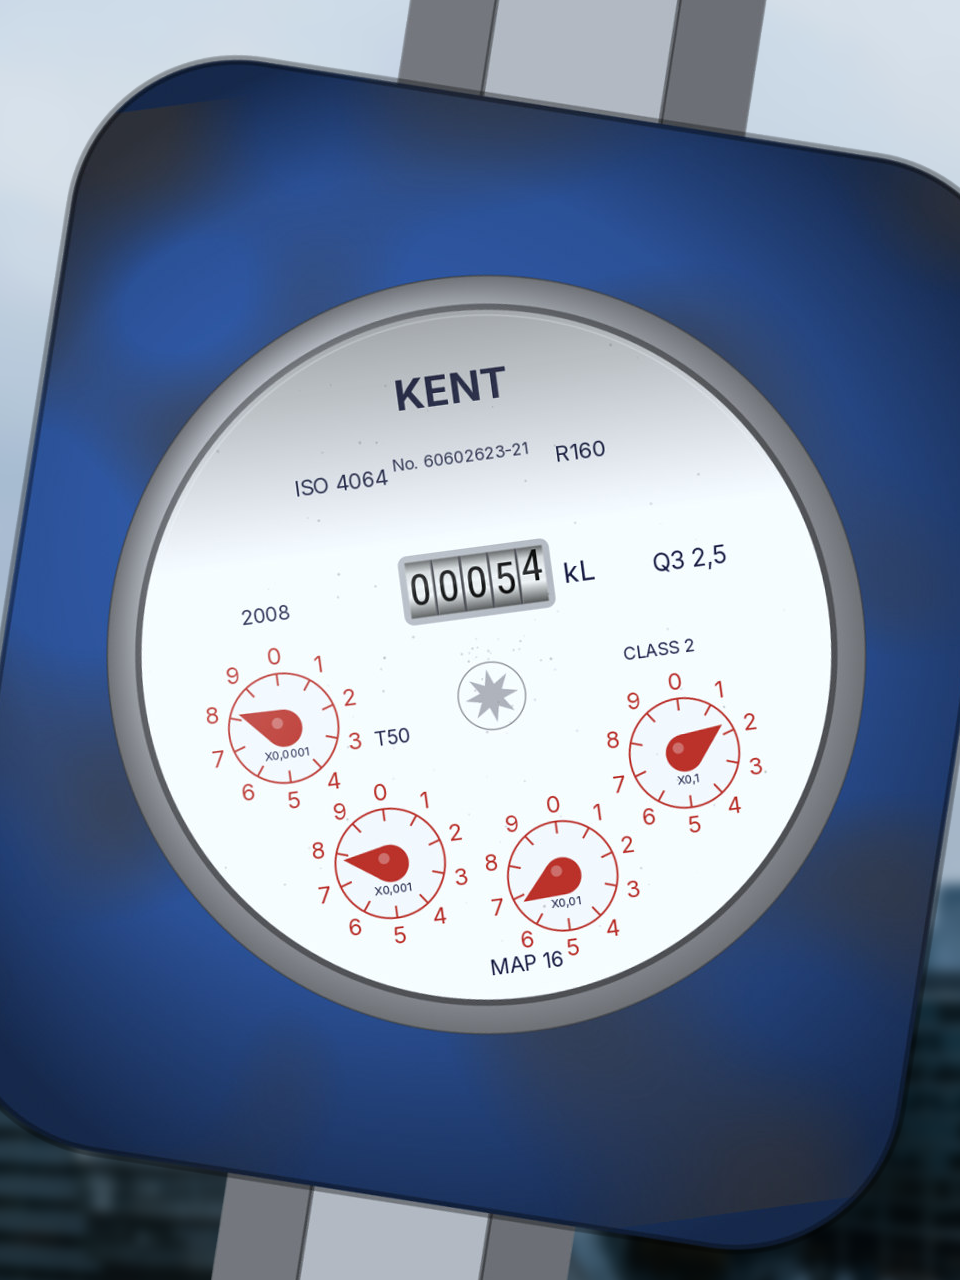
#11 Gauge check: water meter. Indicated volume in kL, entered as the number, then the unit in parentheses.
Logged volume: 54.1678 (kL)
